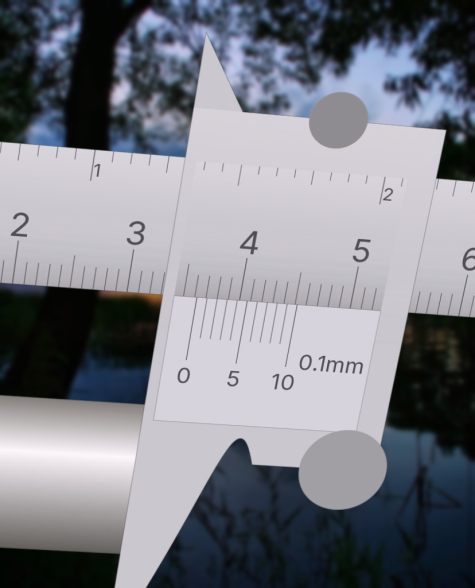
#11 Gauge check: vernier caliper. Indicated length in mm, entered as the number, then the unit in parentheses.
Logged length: 36.2 (mm)
